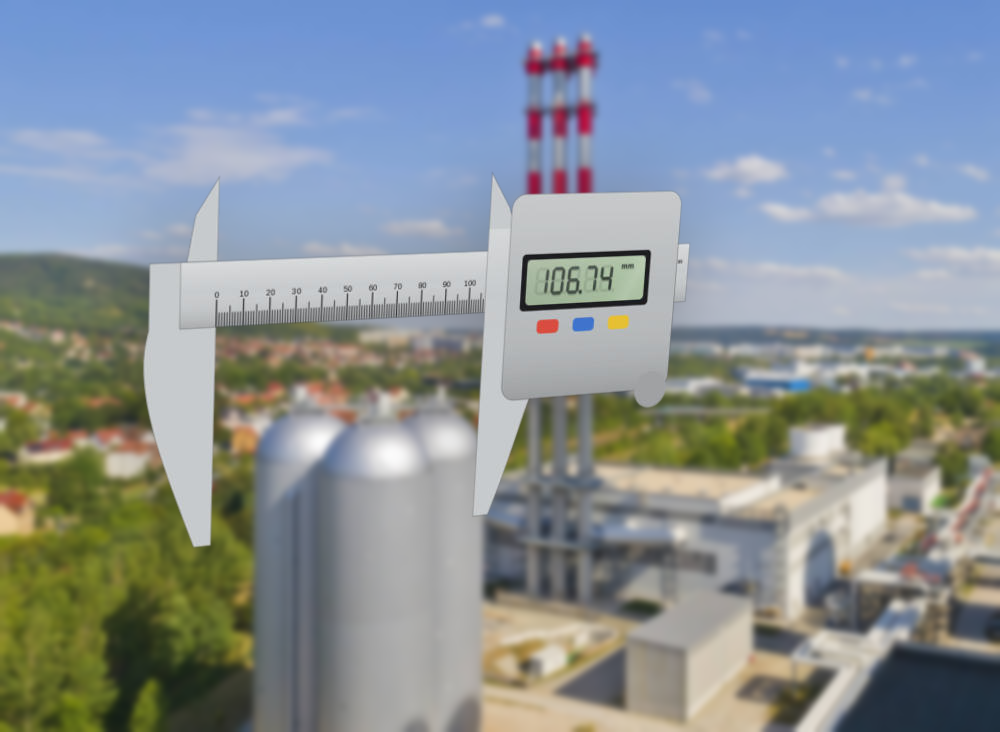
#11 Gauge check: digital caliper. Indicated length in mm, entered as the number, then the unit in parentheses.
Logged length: 106.74 (mm)
